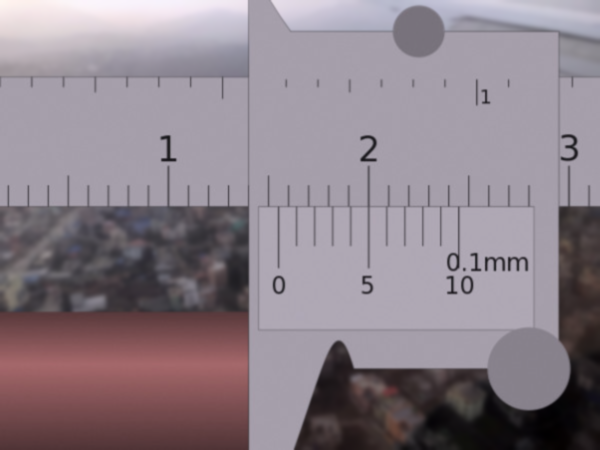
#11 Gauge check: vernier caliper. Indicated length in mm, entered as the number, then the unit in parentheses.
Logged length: 15.5 (mm)
